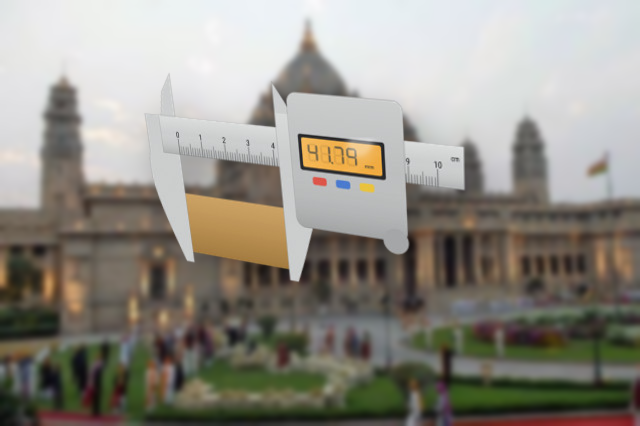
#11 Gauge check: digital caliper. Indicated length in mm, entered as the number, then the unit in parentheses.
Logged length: 41.79 (mm)
